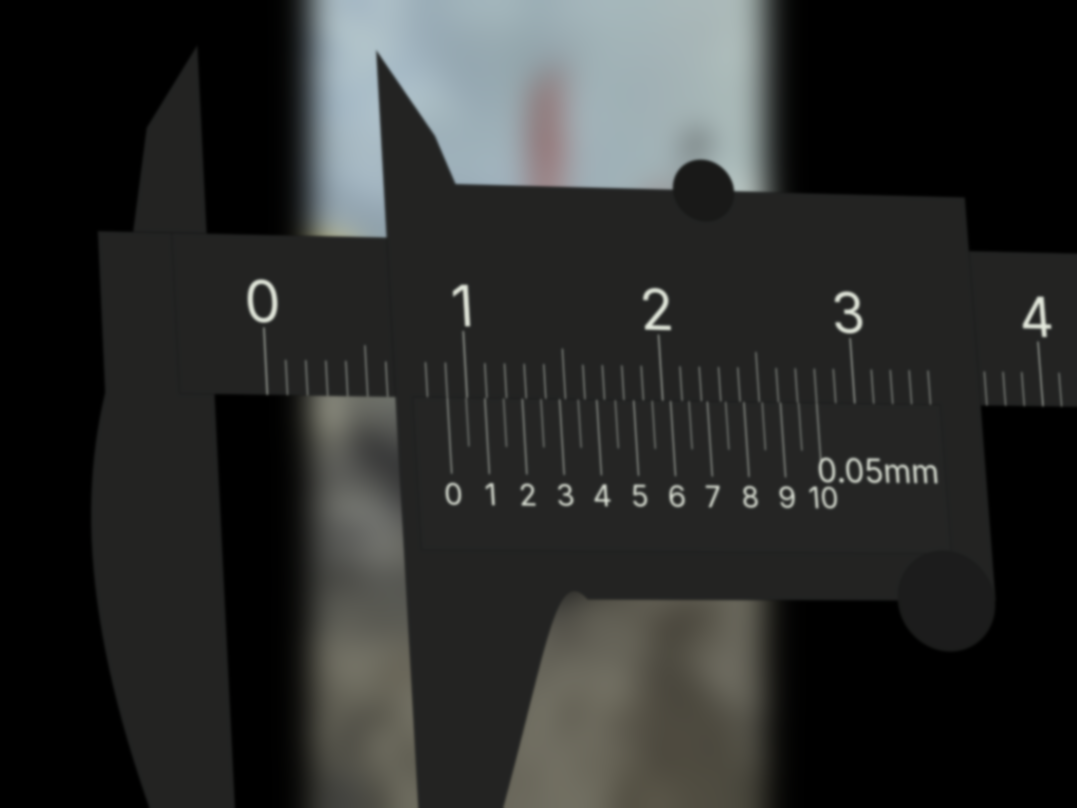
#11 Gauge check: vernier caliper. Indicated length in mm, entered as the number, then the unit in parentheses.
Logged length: 9.0 (mm)
